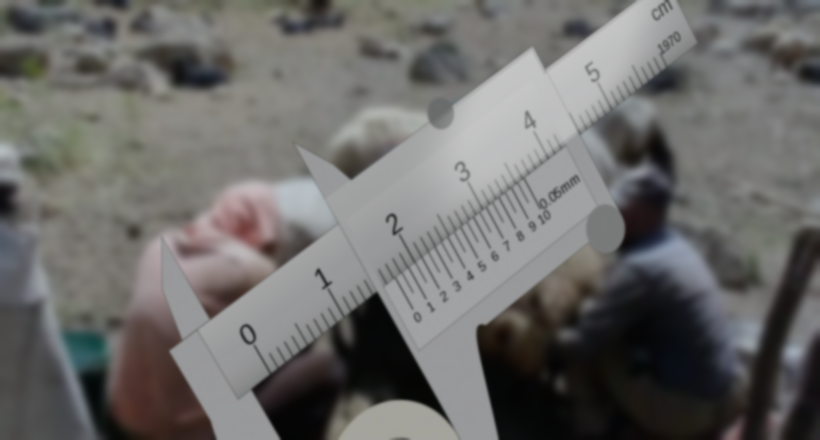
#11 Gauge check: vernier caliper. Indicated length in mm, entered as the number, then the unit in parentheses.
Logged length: 17.2 (mm)
